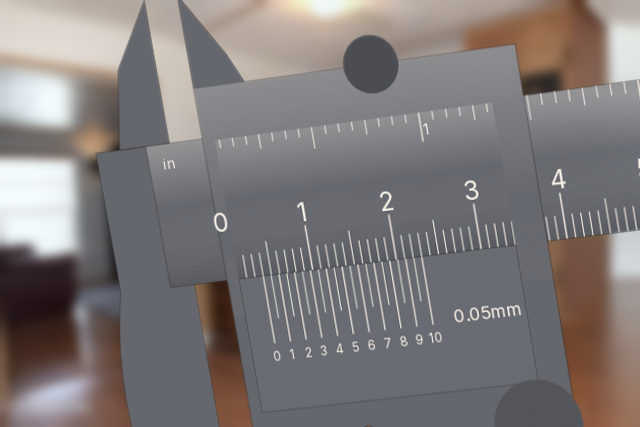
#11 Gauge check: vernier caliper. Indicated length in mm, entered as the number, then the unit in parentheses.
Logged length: 4.0 (mm)
